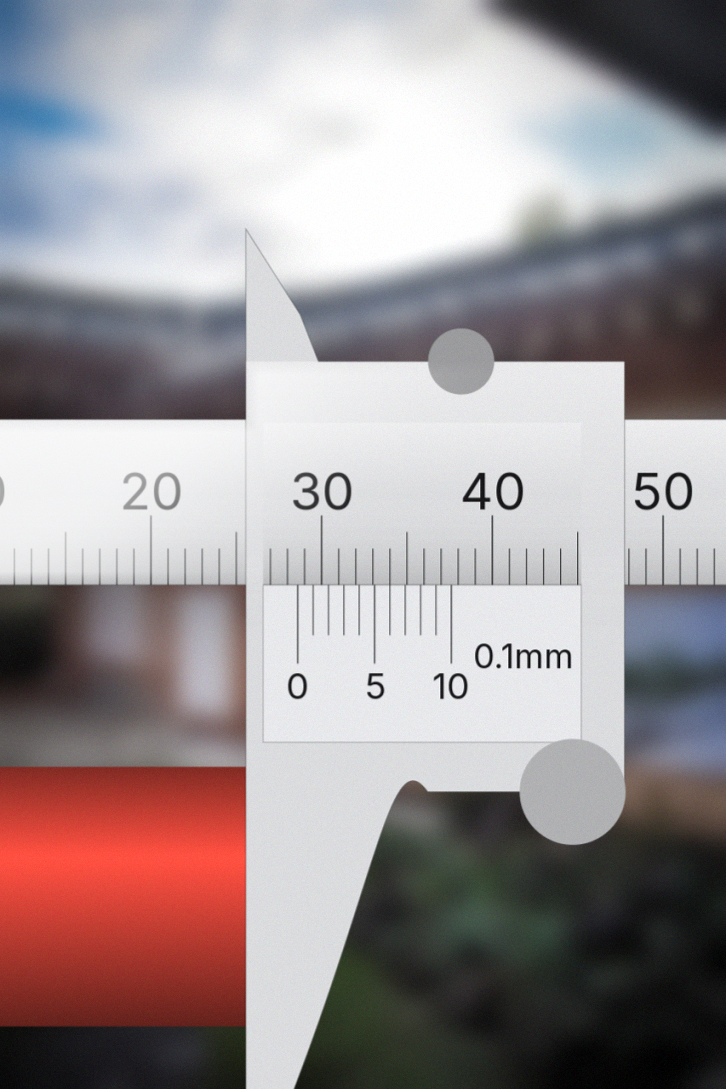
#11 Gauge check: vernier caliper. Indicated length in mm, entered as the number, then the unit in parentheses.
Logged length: 28.6 (mm)
